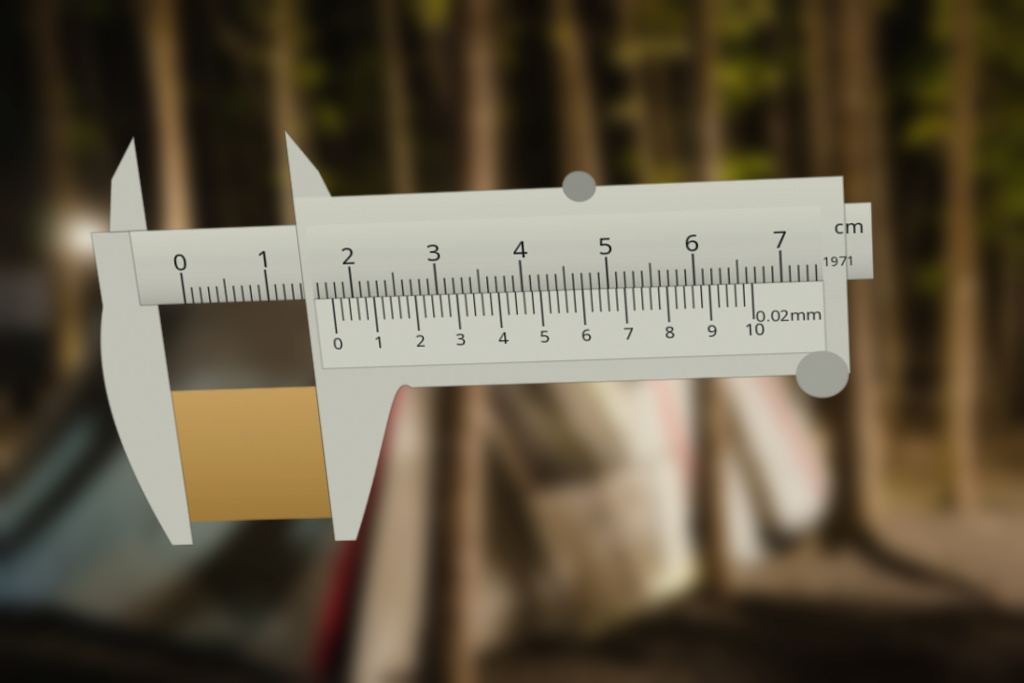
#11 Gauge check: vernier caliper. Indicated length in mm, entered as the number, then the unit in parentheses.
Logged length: 17.6 (mm)
